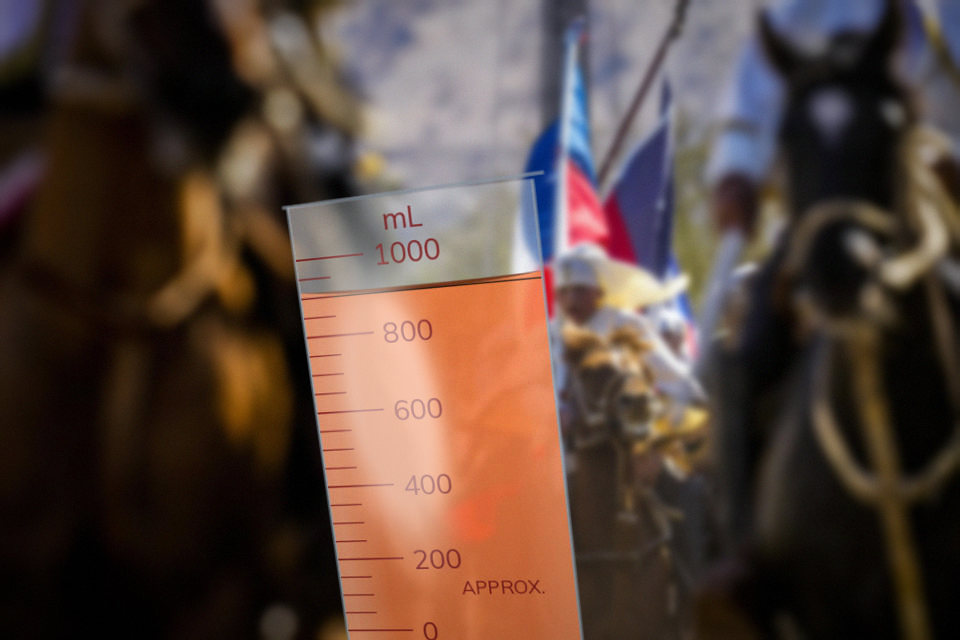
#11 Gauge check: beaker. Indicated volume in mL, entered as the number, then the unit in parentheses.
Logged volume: 900 (mL)
